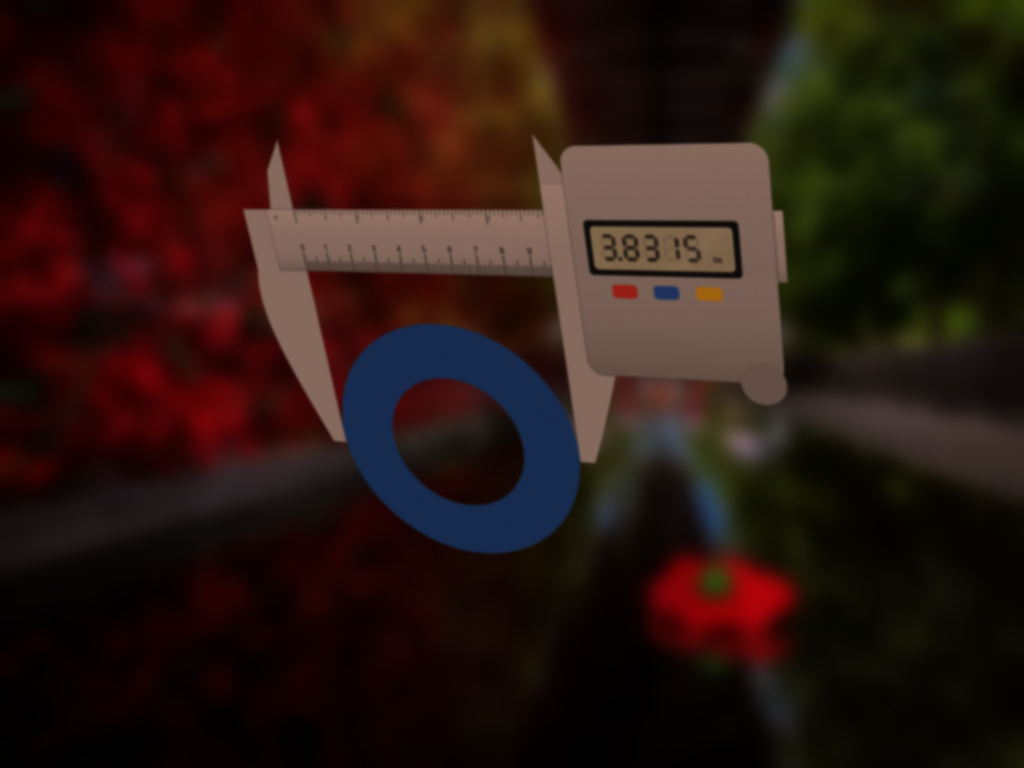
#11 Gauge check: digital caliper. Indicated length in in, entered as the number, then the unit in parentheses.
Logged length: 3.8315 (in)
